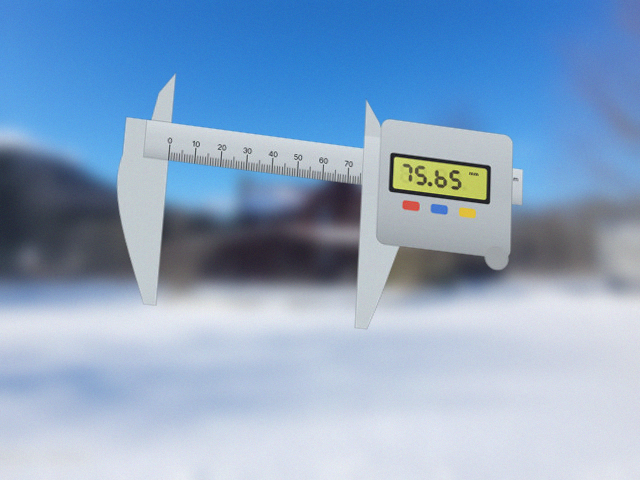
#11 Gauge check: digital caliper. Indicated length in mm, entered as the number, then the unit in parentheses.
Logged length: 75.65 (mm)
